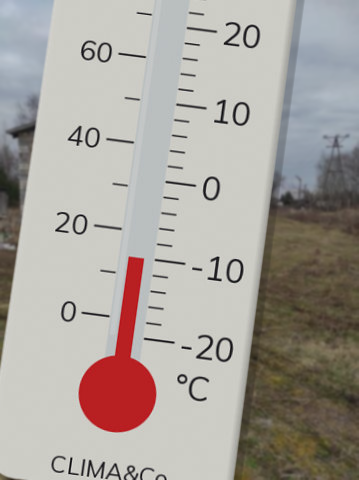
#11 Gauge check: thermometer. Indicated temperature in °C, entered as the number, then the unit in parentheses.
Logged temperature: -10 (°C)
